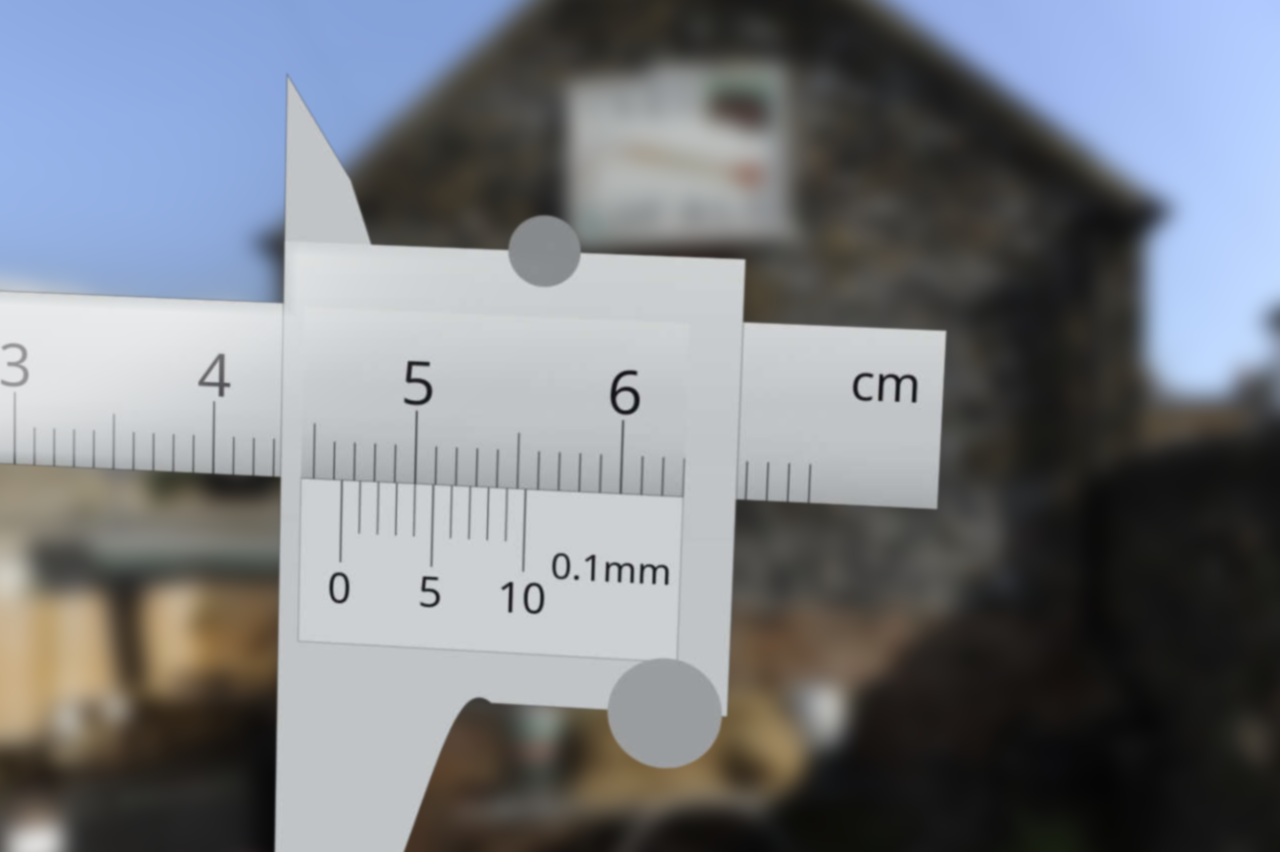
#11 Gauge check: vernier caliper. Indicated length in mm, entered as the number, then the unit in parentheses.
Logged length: 46.4 (mm)
